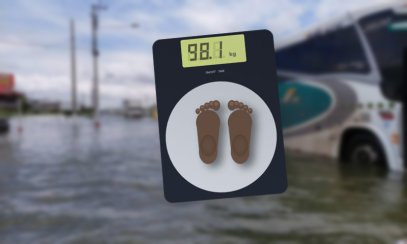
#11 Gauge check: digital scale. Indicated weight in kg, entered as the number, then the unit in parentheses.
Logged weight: 98.1 (kg)
